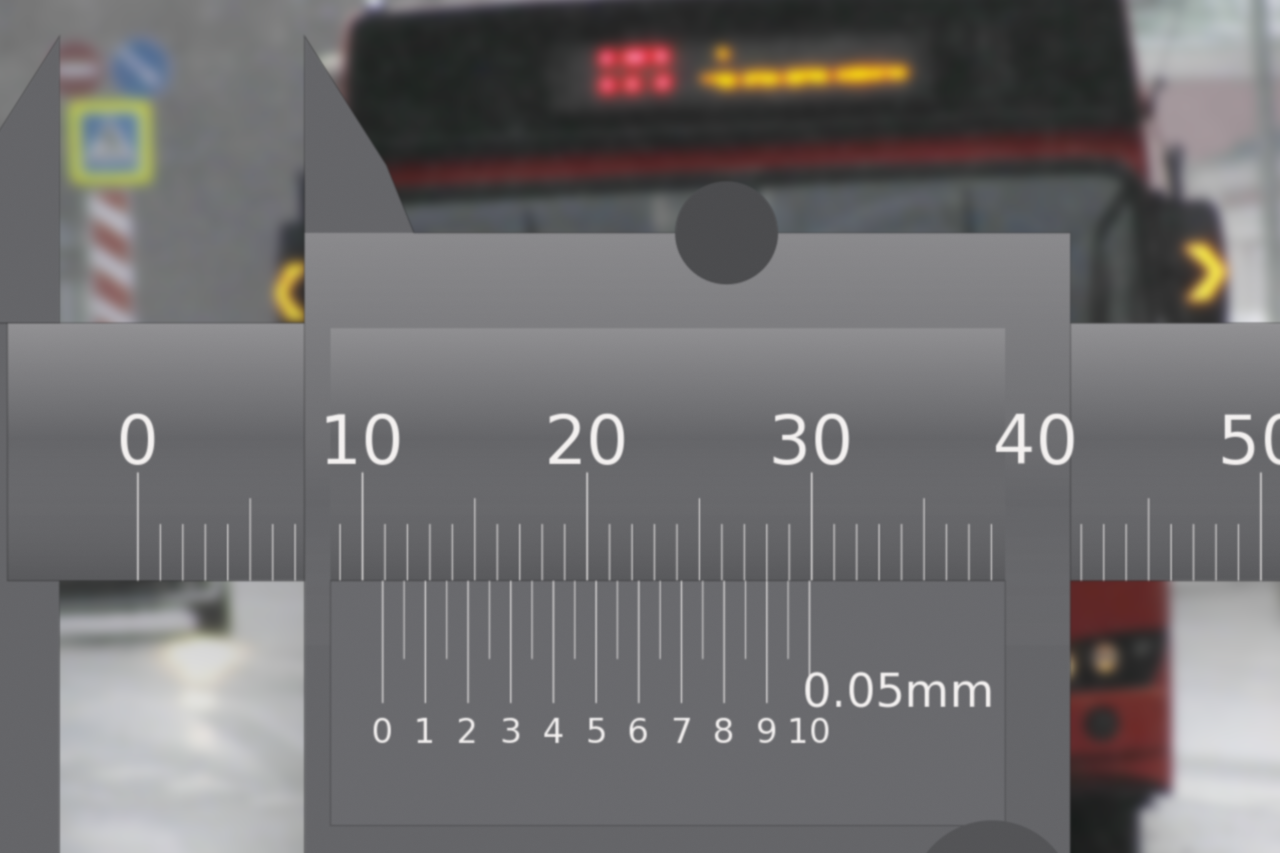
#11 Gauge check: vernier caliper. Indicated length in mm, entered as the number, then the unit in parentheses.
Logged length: 10.9 (mm)
